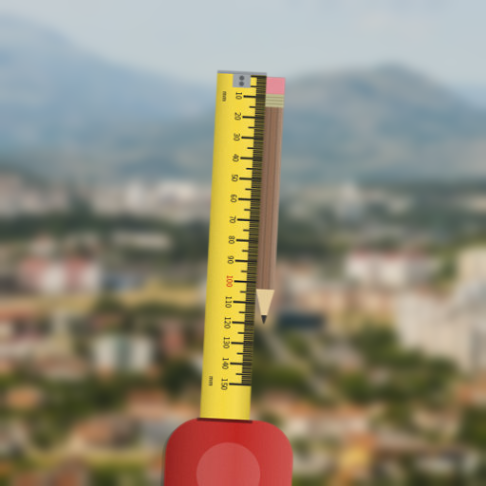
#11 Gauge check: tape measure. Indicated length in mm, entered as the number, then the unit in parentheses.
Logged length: 120 (mm)
